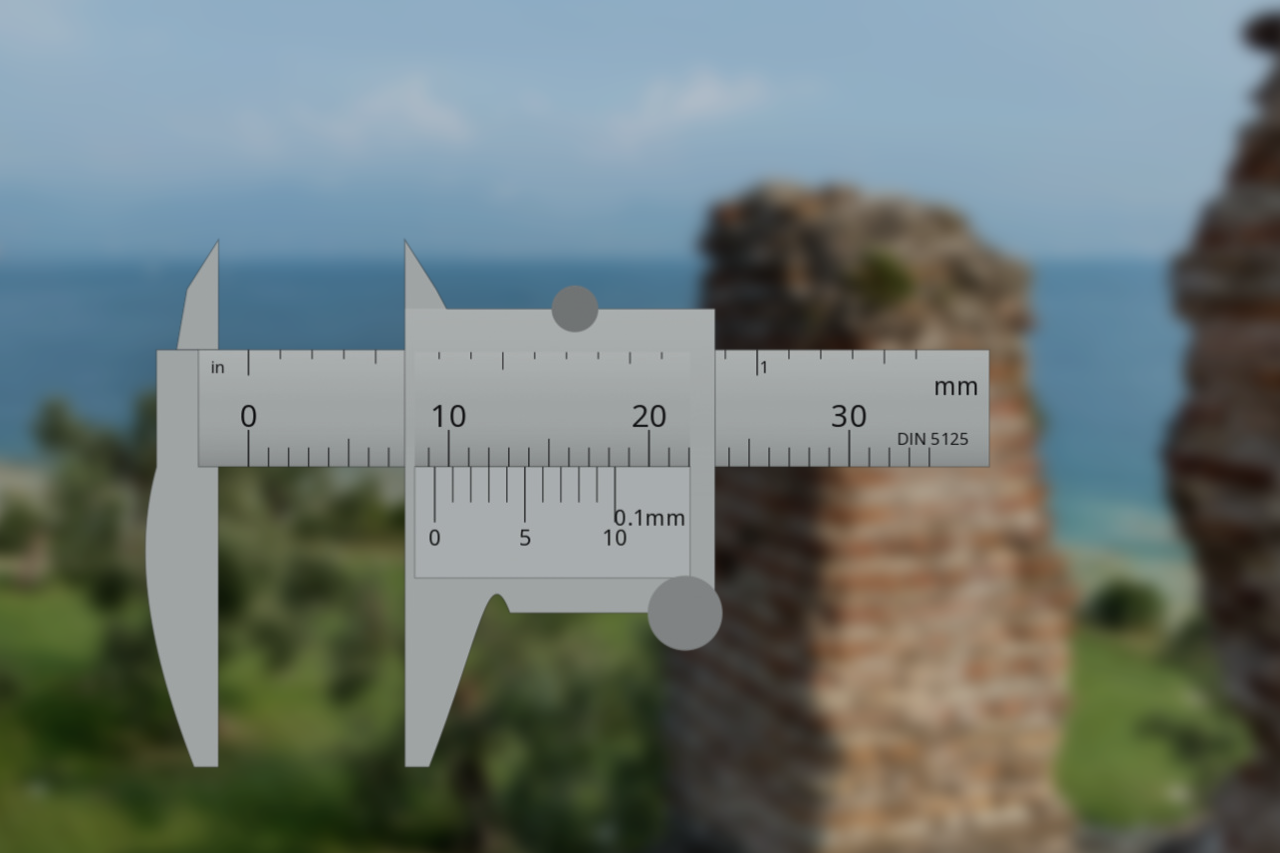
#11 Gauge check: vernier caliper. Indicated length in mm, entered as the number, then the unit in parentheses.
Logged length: 9.3 (mm)
